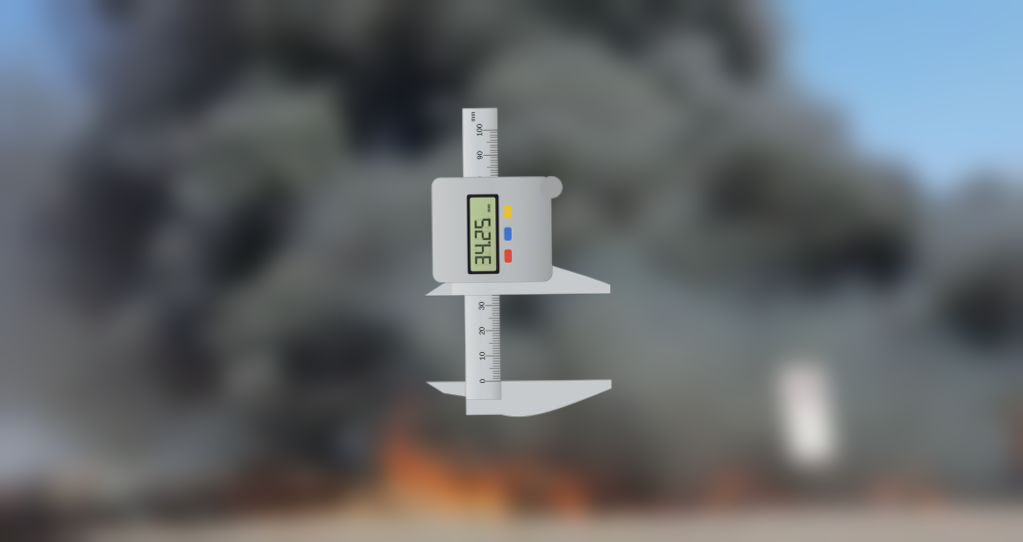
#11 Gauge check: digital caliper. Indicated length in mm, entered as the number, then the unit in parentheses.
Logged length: 34.25 (mm)
